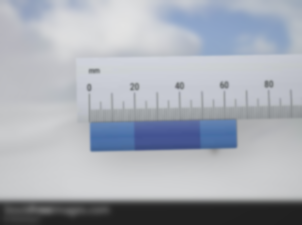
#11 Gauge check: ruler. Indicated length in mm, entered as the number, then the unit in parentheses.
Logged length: 65 (mm)
